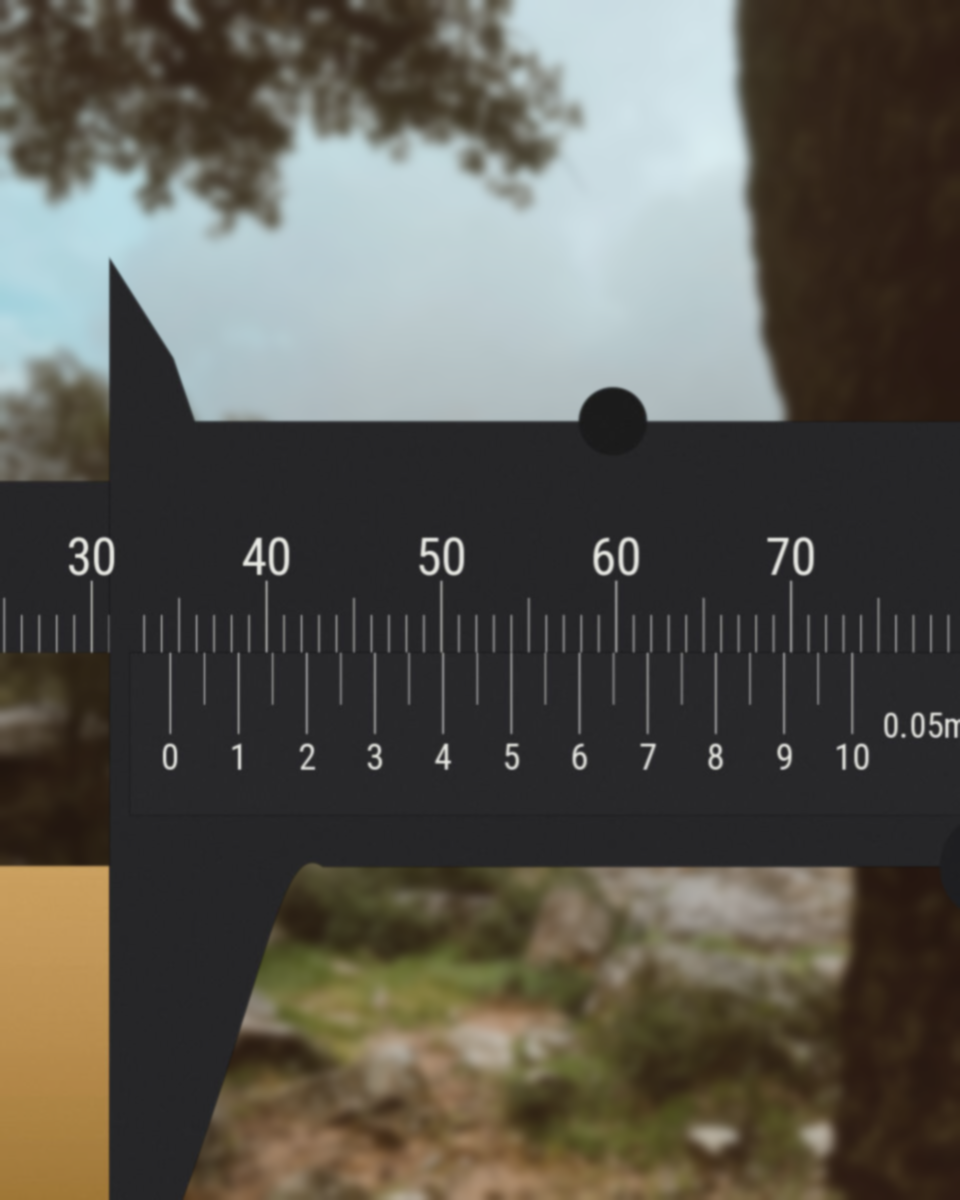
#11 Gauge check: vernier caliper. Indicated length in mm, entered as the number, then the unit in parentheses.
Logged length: 34.5 (mm)
